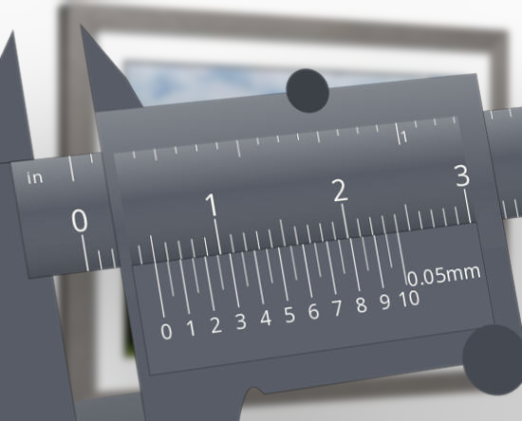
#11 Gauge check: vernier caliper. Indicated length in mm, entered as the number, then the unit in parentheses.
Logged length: 5.0 (mm)
